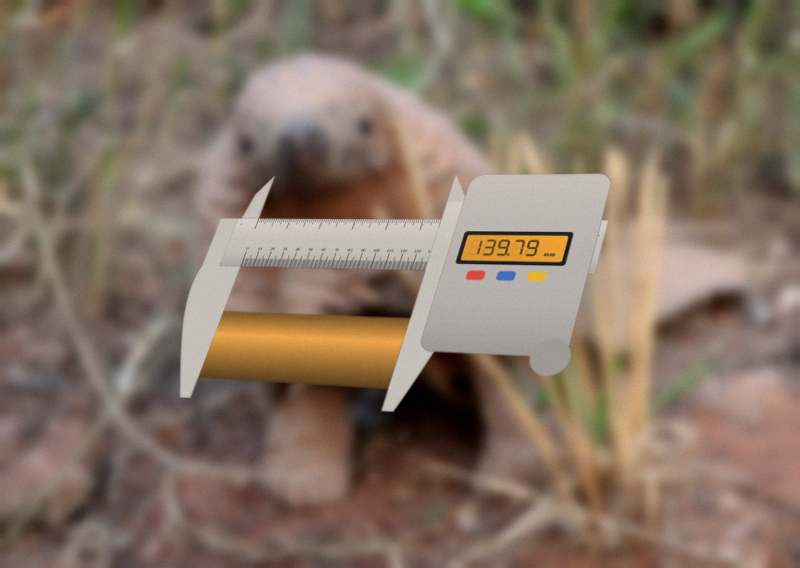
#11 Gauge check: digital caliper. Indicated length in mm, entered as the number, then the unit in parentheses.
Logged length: 139.79 (mm)
